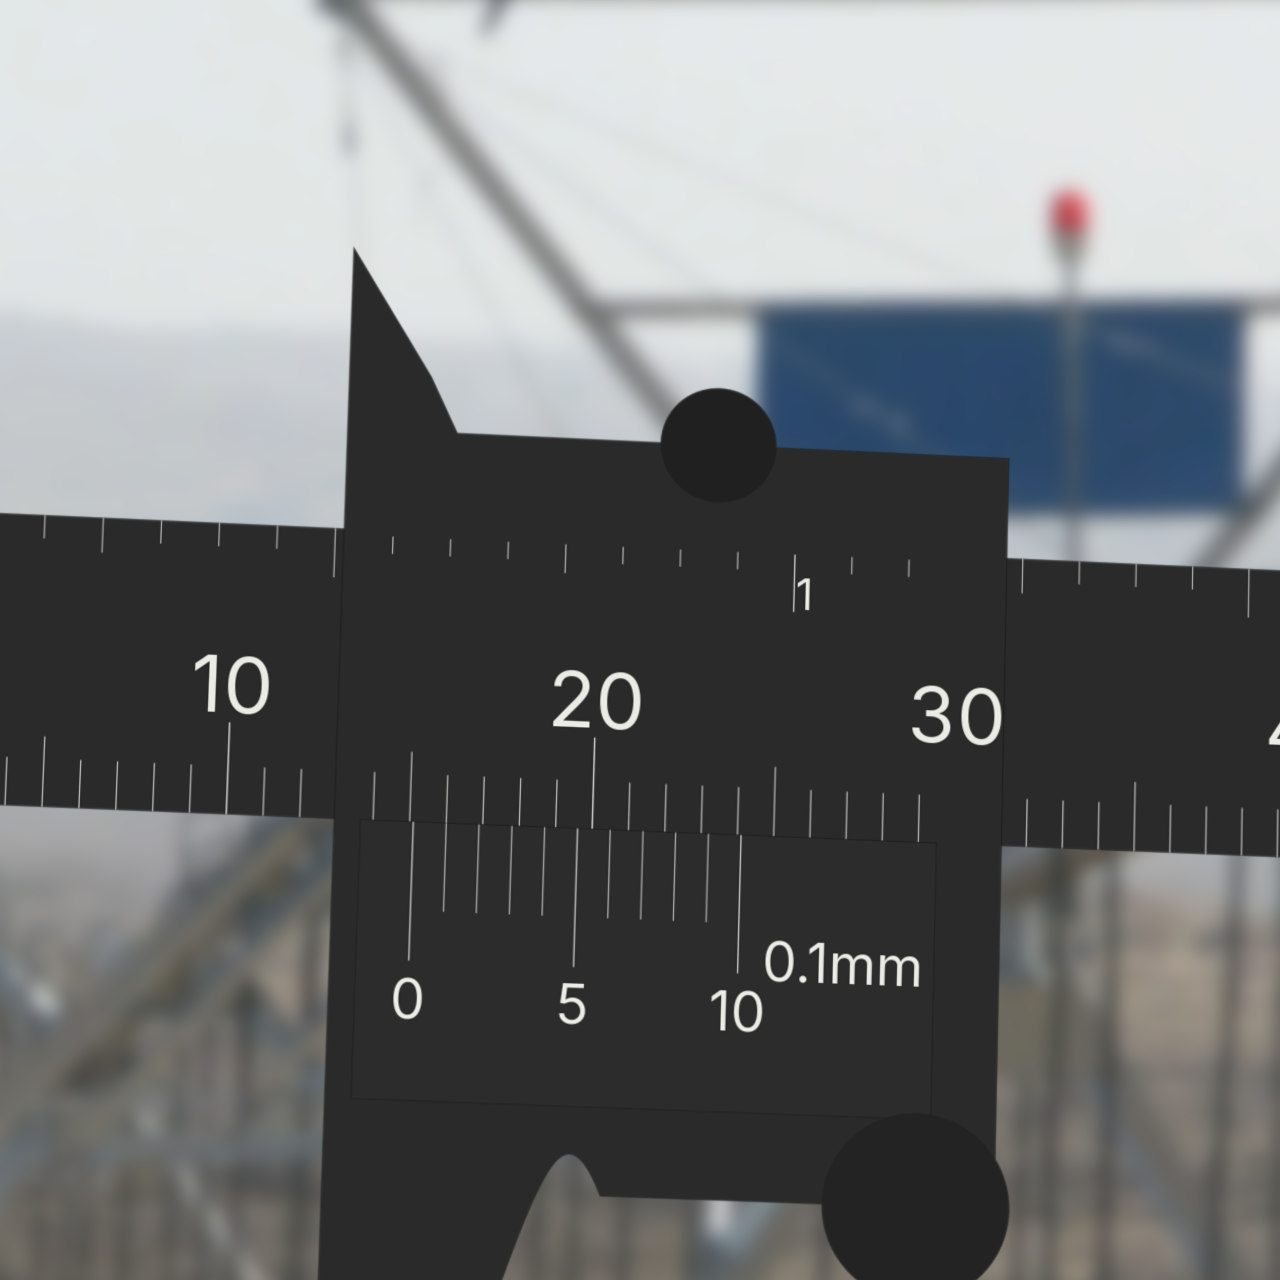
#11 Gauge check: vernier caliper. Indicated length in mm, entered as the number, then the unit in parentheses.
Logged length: 15.1 (mm)
